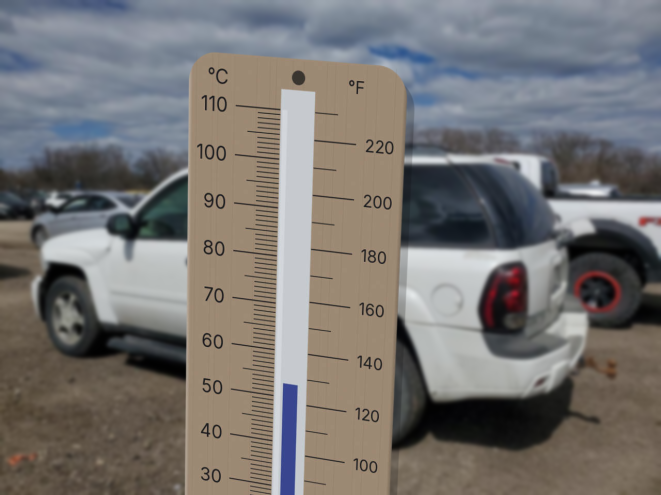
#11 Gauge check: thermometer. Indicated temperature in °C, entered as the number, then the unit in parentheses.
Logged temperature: 53 (°C)
